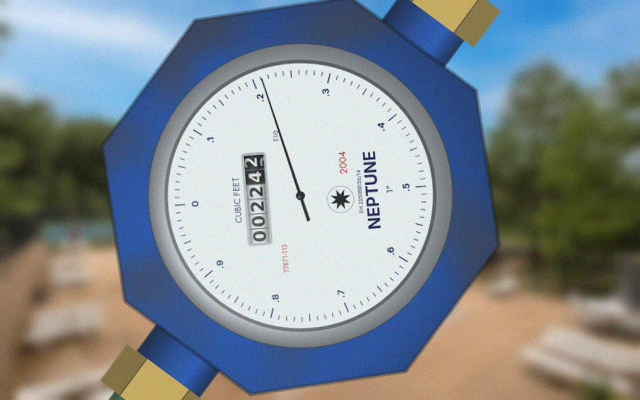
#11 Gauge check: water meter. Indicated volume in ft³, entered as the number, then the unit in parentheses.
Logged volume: 2242.21 (ft³)
